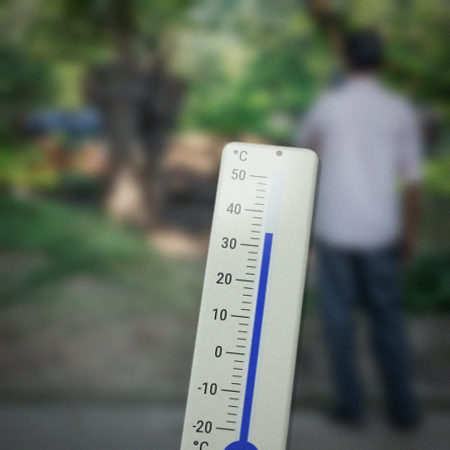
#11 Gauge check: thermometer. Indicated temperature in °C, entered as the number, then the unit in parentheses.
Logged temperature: 34 (°C)
